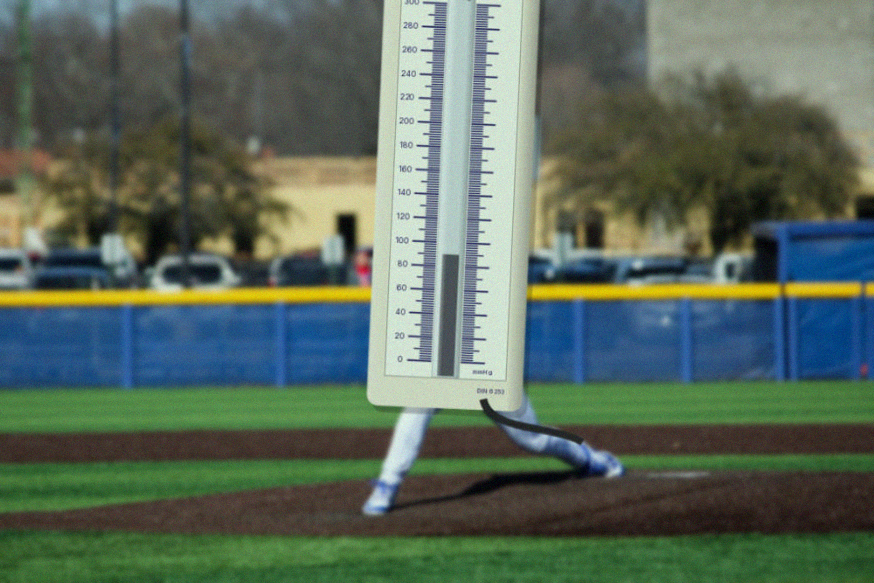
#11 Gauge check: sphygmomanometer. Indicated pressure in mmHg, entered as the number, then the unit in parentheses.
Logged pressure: 90 (mmHg)
